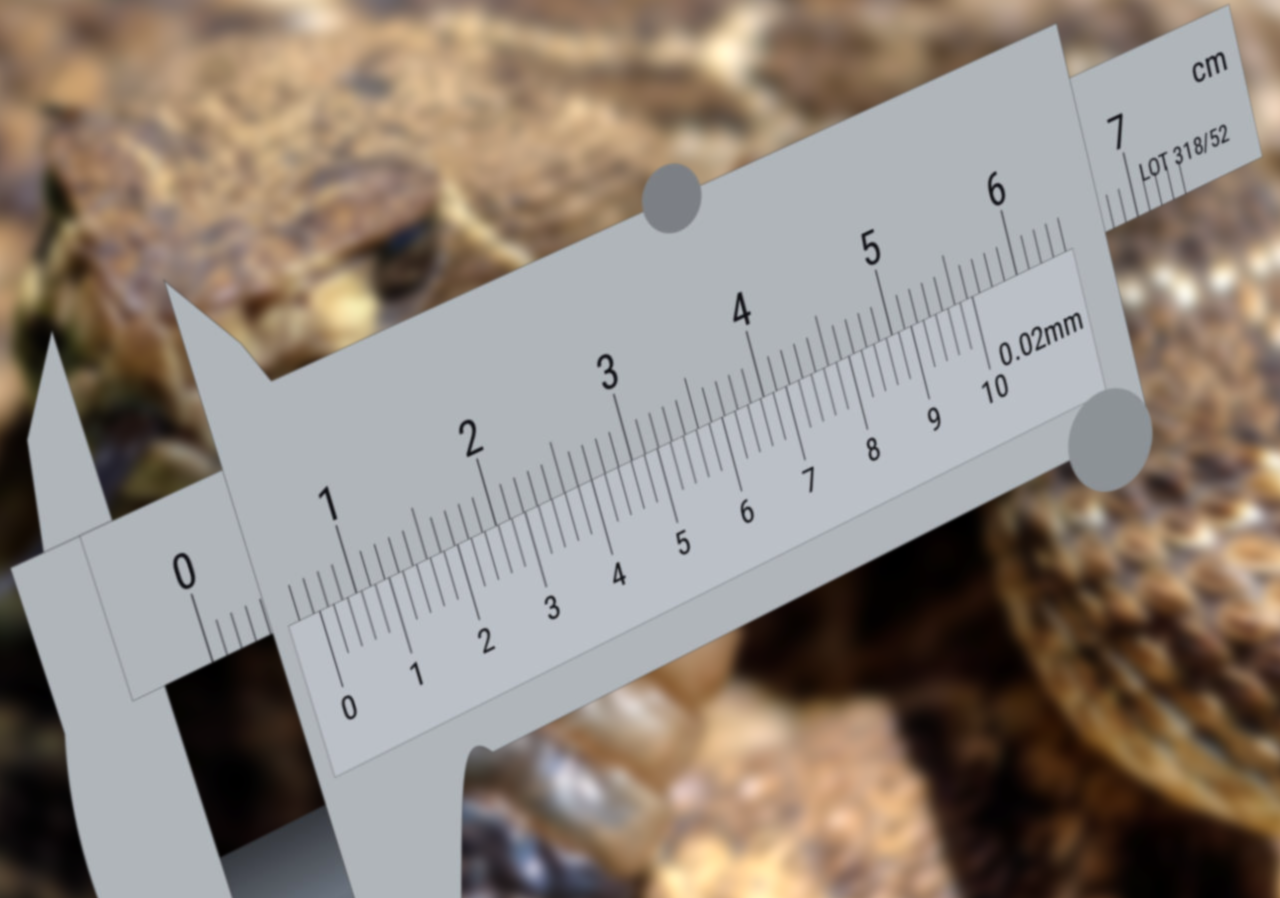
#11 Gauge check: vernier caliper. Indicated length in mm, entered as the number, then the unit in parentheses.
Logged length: 7.4 (mm)
